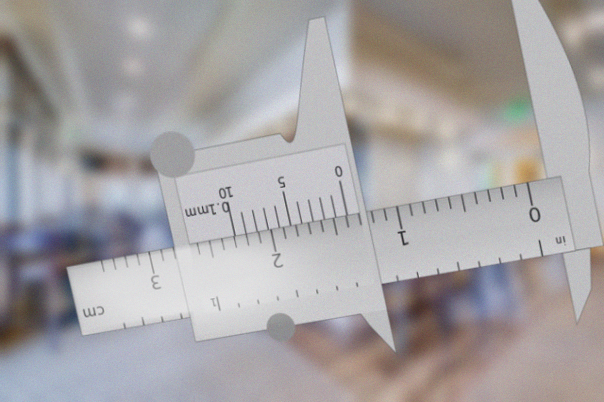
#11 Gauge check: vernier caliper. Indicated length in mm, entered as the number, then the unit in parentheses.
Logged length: 13.9 (mm)
